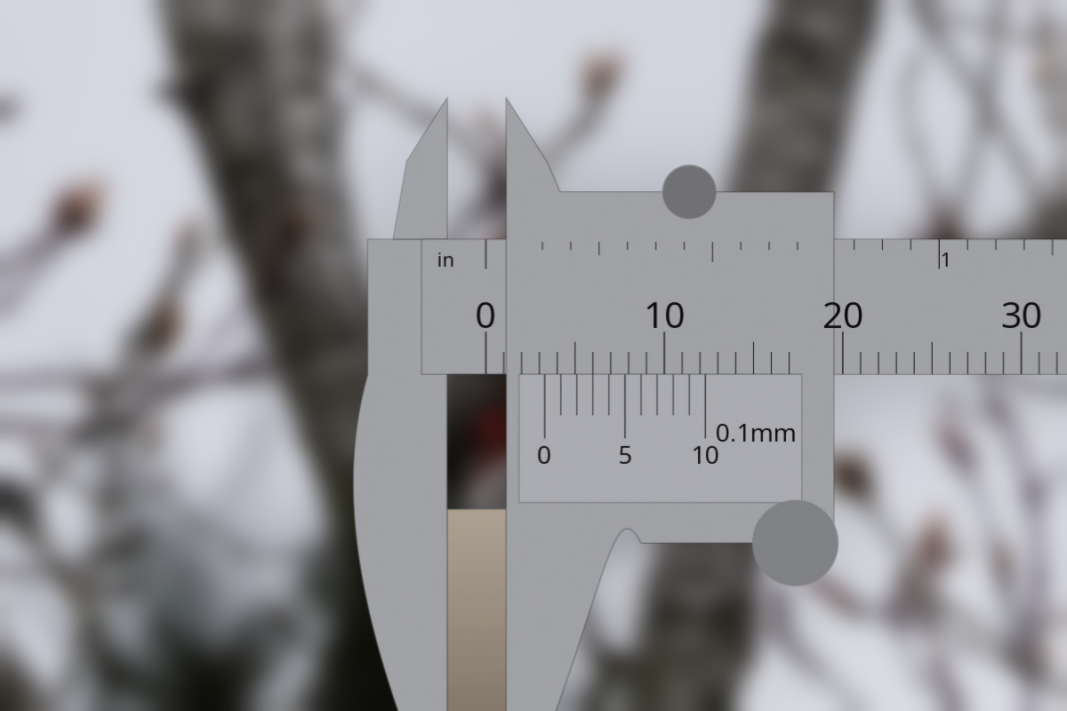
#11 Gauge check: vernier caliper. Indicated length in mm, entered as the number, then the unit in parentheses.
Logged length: 3.3 (mm)
